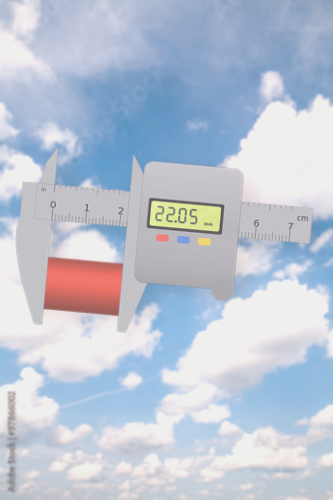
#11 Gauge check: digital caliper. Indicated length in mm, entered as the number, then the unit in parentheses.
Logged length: 22.05 (mm)
